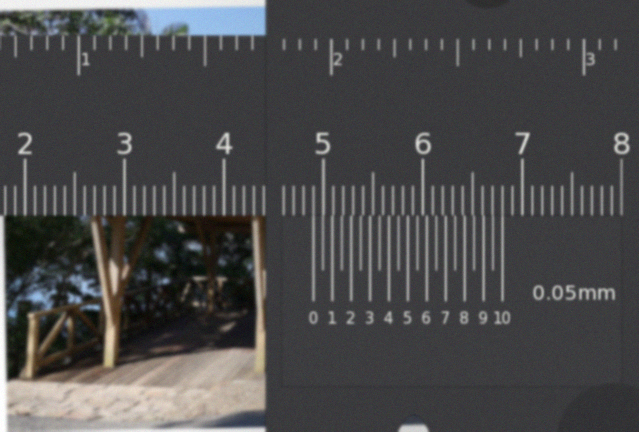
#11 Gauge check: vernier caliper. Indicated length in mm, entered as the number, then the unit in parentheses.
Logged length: 49.0 (mm)
